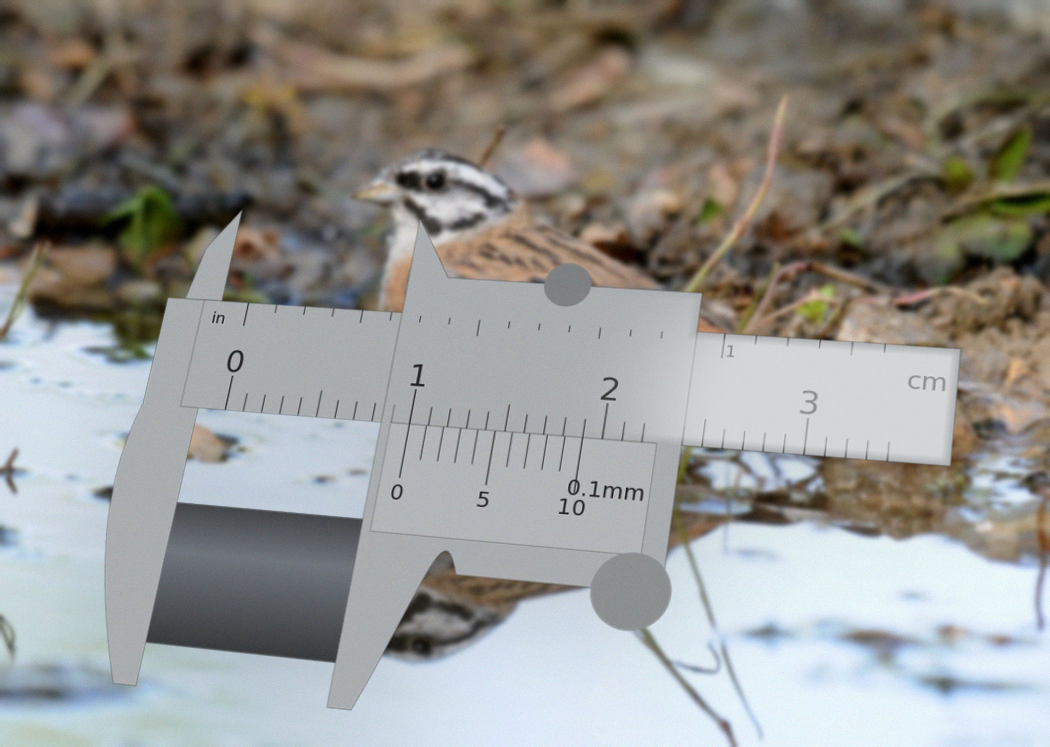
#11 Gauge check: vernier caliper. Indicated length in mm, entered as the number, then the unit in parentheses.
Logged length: 10.0 (mm)
